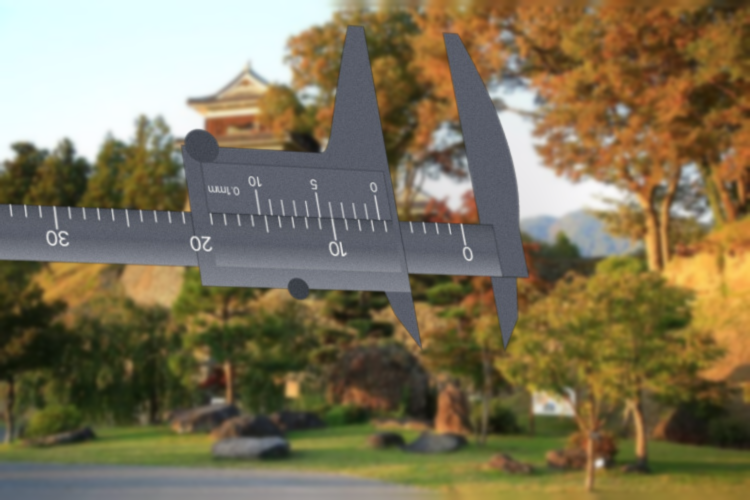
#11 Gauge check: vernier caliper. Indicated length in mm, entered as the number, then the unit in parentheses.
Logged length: 6.4 (mm)
